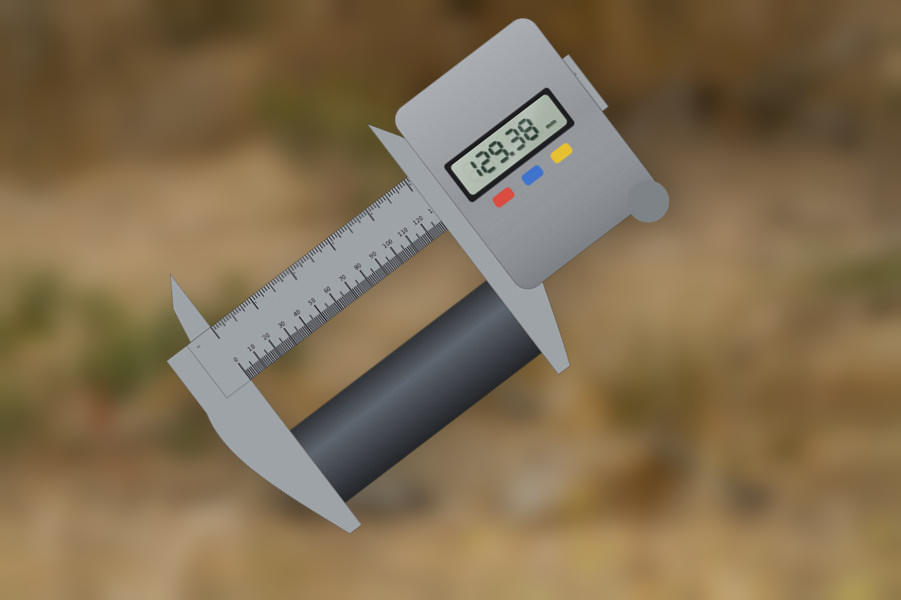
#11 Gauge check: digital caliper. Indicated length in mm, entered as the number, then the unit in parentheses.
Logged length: 129.38 (mm)
